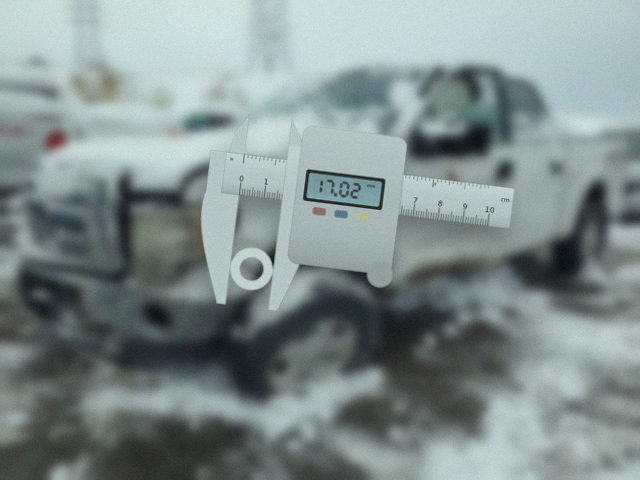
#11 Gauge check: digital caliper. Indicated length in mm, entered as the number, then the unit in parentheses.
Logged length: 17.02 (mm)
